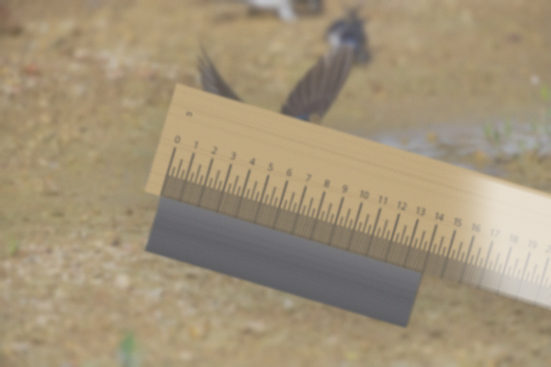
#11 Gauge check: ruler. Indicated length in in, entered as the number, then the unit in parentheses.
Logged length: 14 (in)
